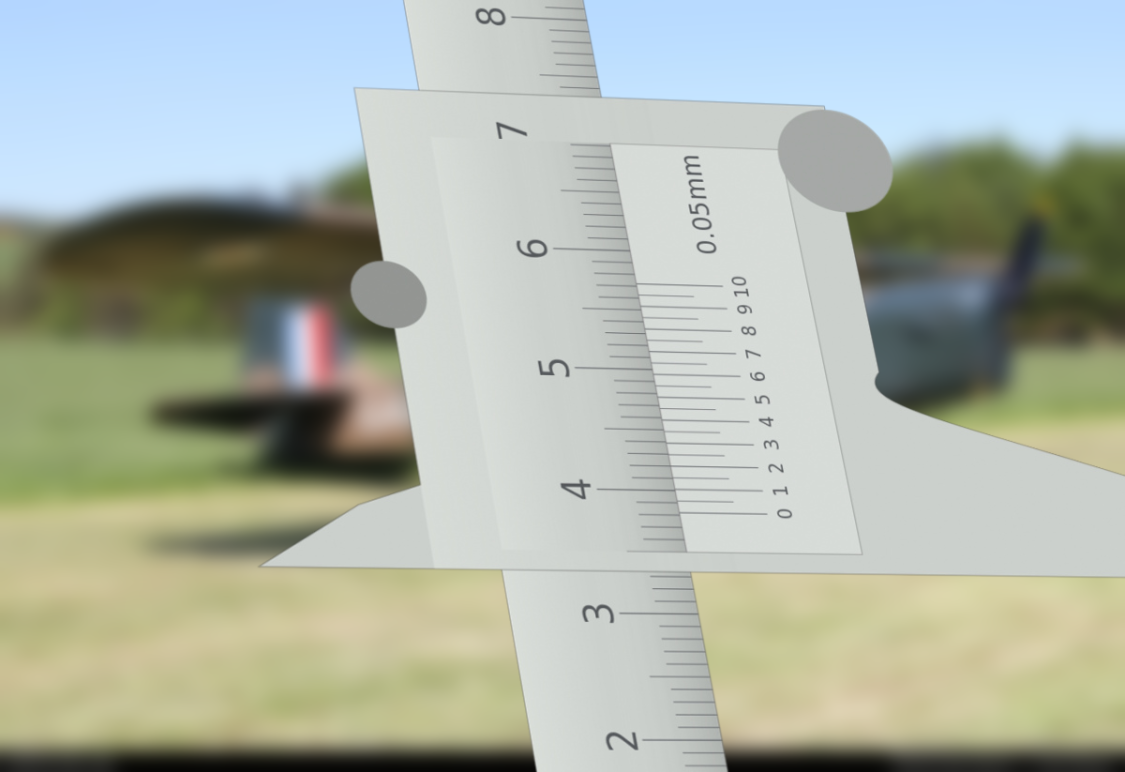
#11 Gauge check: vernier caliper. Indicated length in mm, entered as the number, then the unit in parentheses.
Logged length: 38.2 (mm)
